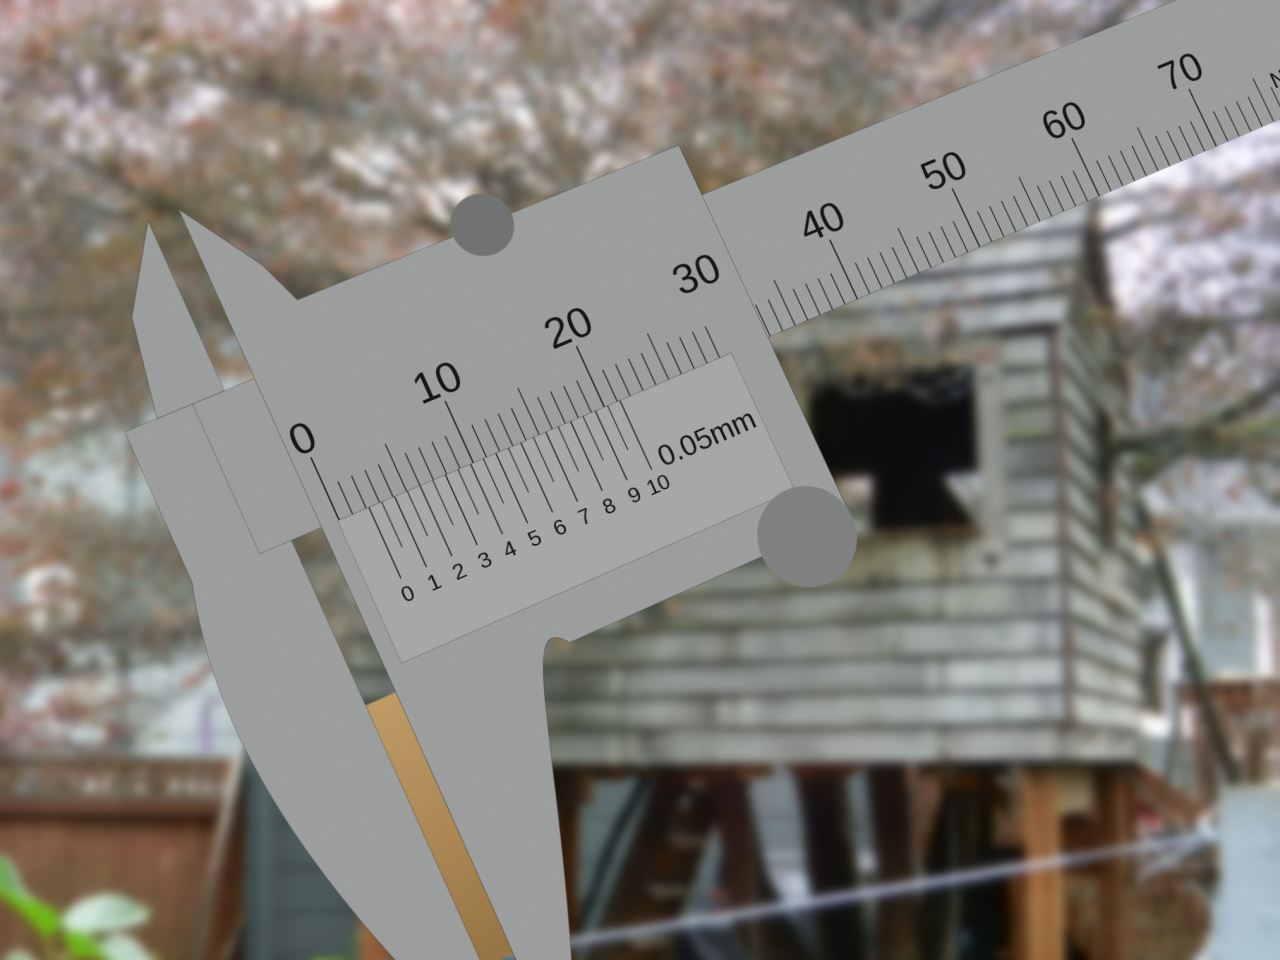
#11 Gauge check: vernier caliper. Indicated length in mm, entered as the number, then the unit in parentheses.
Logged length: 2.2 (mm)
